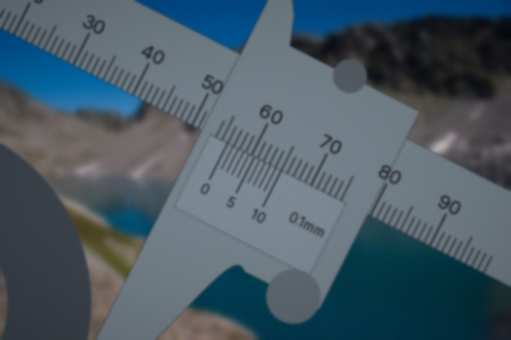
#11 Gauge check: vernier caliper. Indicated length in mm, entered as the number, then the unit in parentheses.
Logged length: 56.0 (mm)
